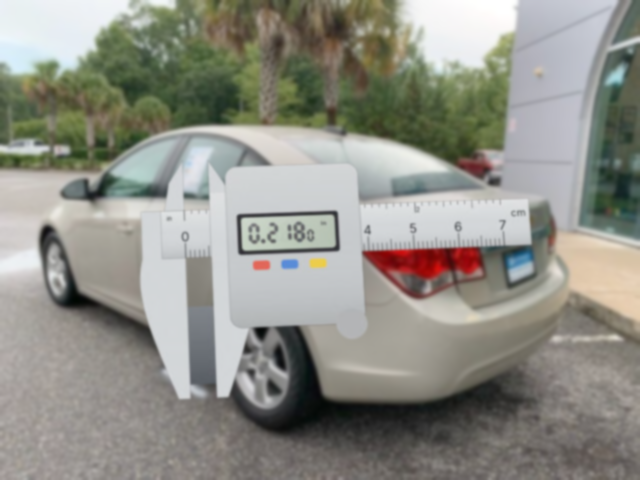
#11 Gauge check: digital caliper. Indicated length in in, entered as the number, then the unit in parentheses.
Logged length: 0.2180 (in)
